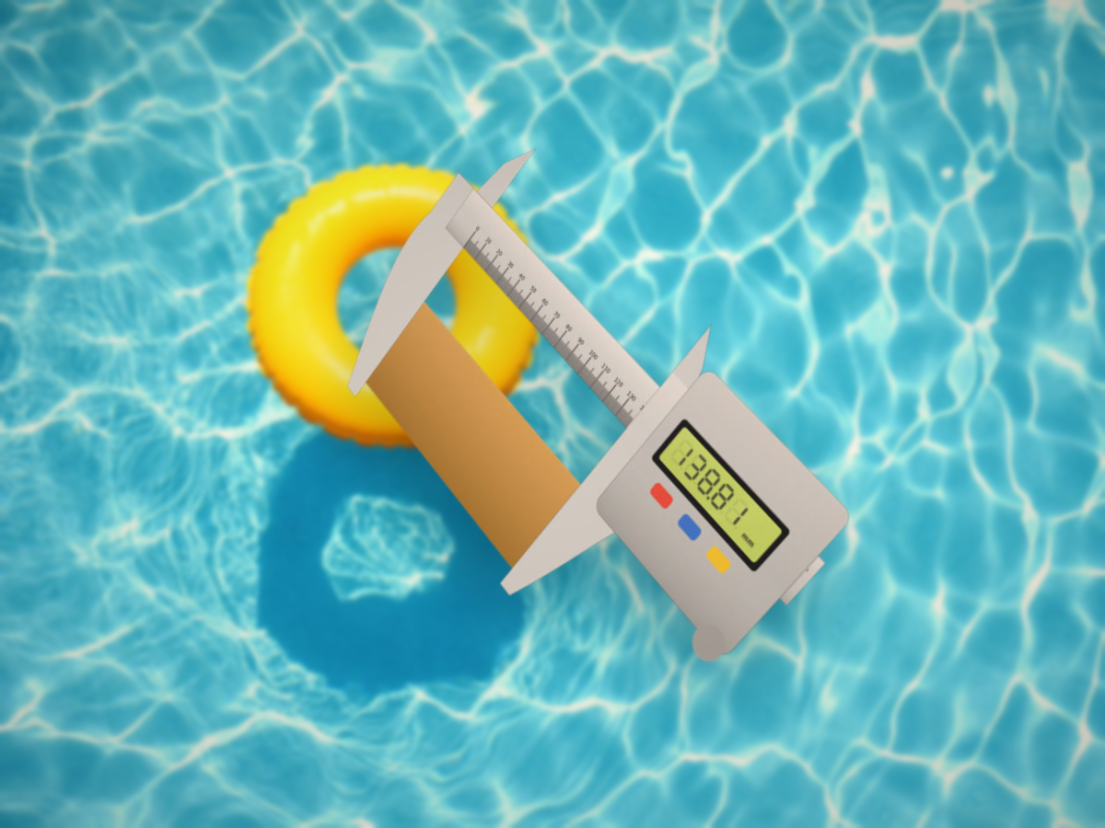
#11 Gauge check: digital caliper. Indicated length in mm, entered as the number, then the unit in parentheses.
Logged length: 138.81 (mm)
